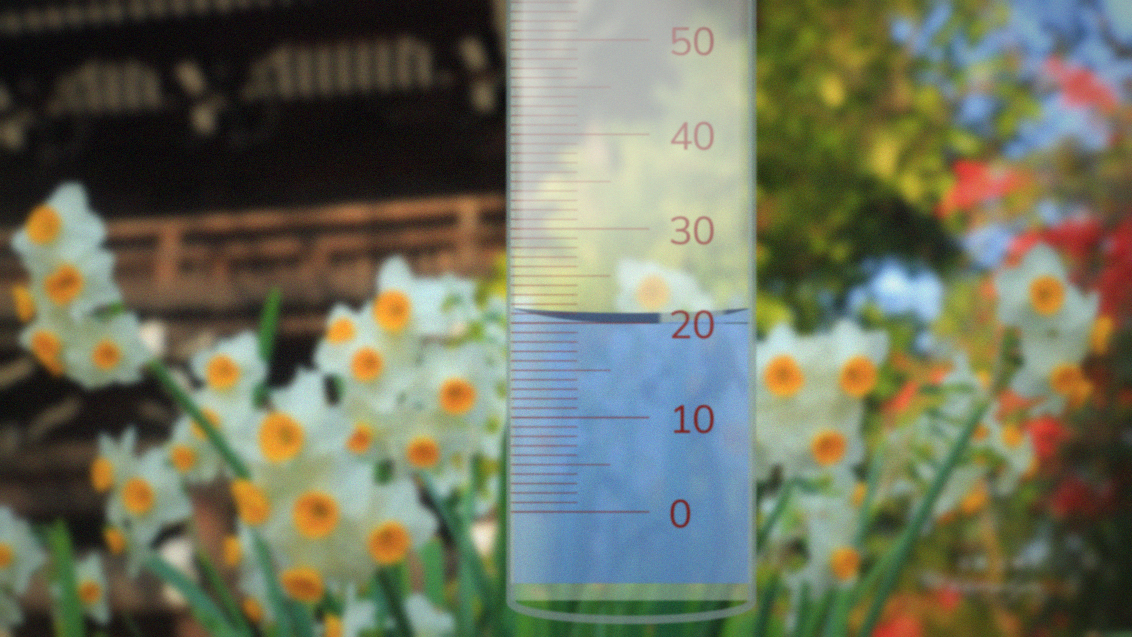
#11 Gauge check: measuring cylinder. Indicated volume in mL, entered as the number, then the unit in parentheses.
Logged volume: 20 (mL)
